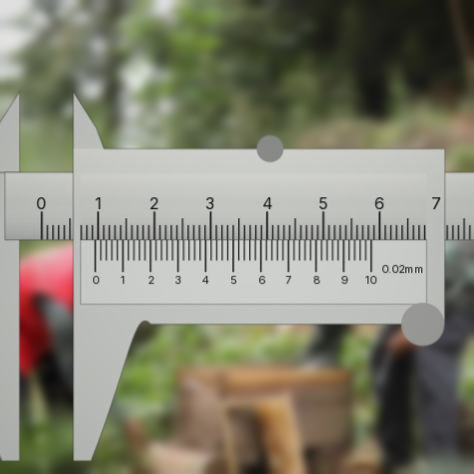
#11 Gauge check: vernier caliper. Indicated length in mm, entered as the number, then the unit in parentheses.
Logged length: 9.5 (mm)
